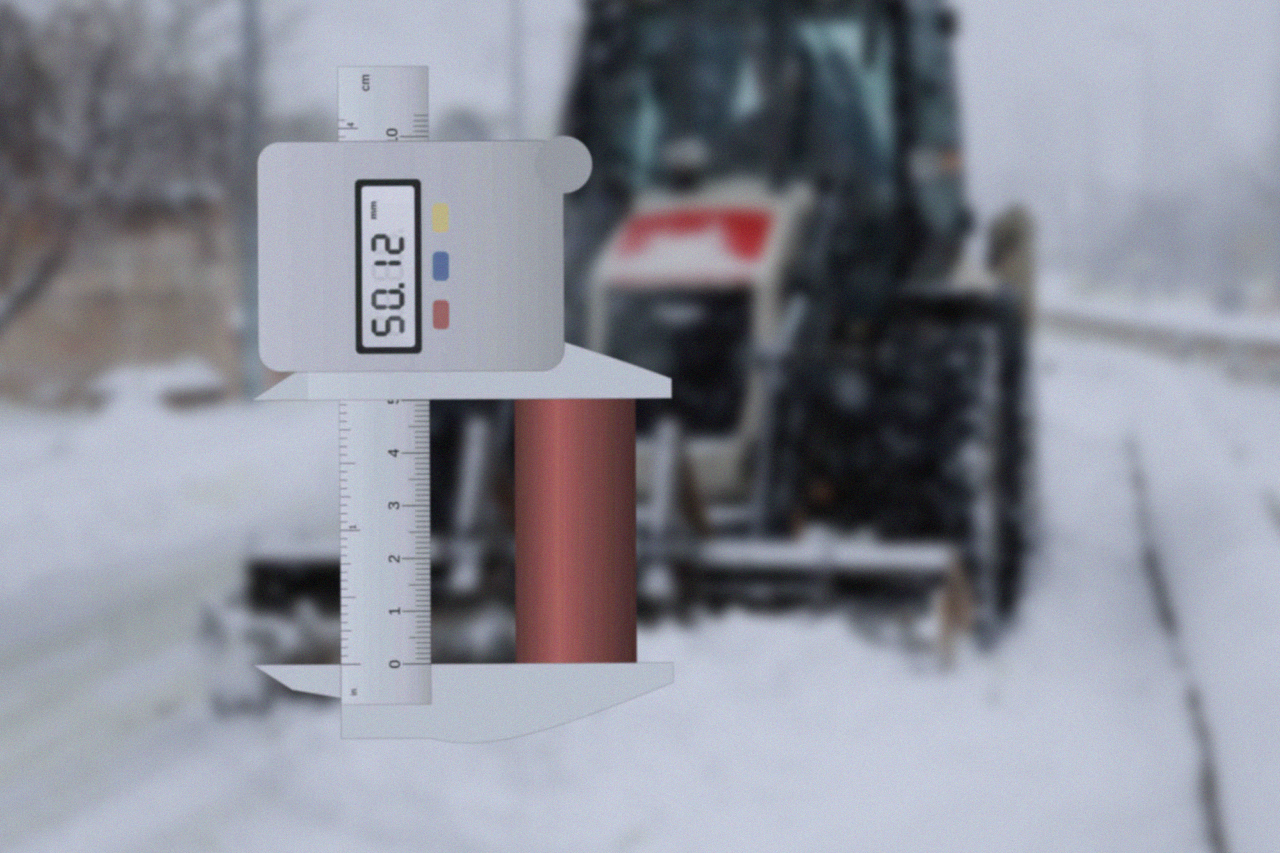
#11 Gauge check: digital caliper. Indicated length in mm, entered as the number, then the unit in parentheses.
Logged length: 50.12 (mm)
